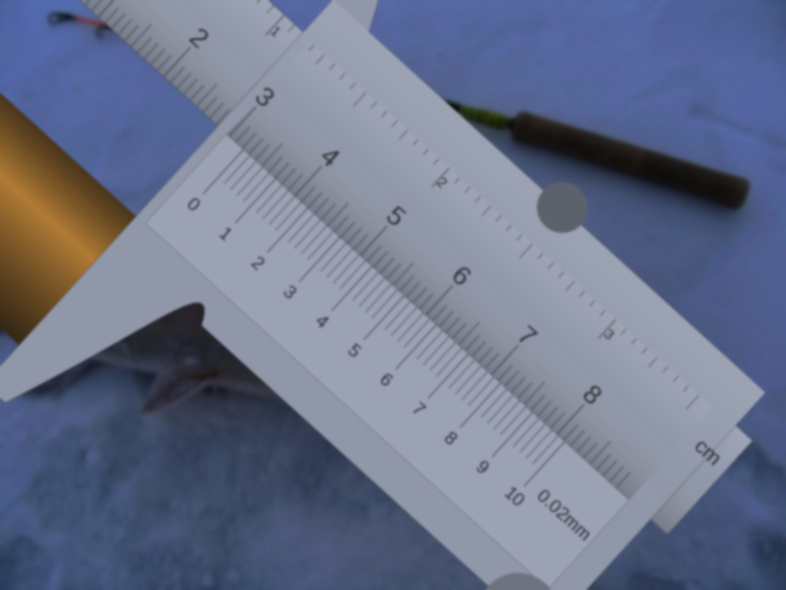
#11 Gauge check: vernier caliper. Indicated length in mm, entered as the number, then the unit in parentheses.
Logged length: 32.2 (mm)
